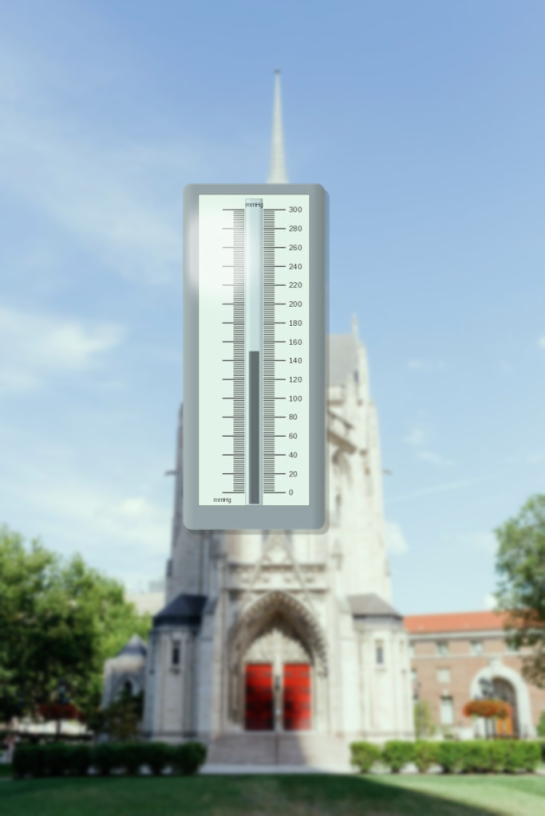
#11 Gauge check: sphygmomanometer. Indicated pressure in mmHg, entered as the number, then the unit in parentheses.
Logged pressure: 150 (mmHg)
